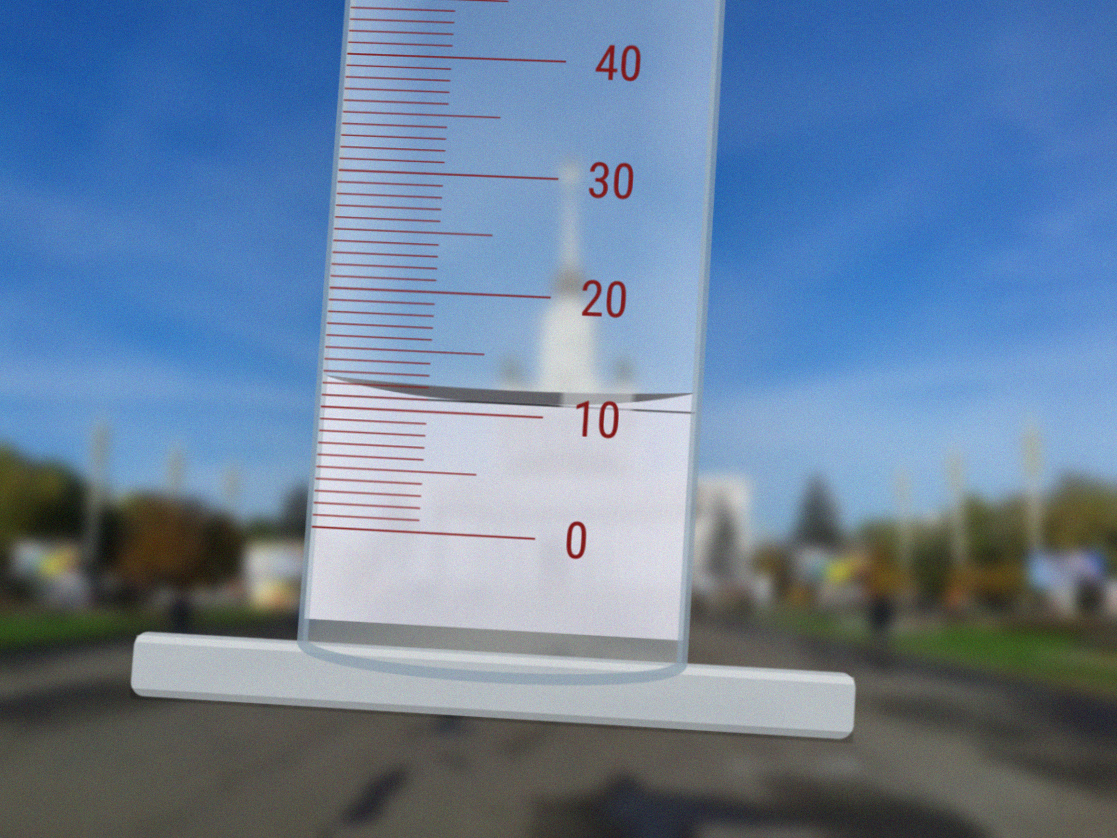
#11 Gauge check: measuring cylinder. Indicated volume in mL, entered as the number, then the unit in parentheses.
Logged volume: 11 (mL)
